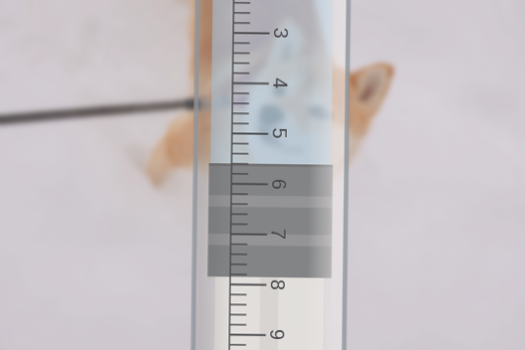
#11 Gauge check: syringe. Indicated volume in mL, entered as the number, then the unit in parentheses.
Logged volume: 5.6 (mL)
